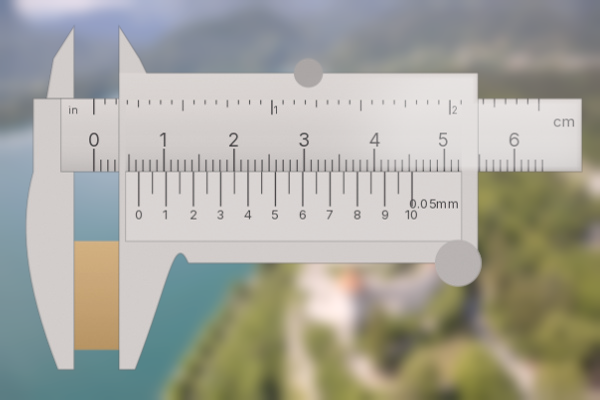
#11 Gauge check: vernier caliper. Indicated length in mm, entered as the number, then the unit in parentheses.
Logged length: 6.4 (mm)
